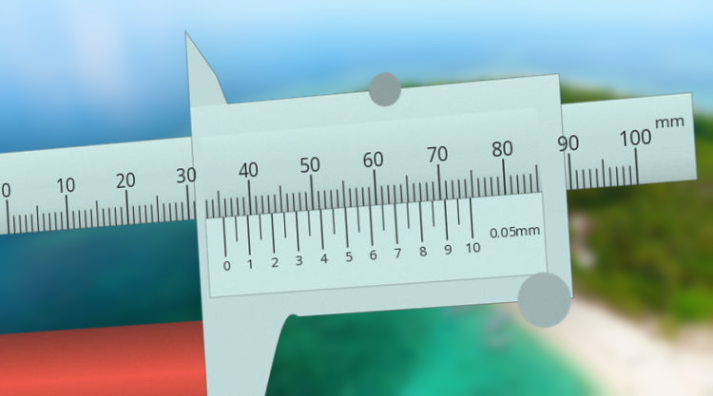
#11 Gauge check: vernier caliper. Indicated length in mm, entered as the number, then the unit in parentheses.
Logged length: 35.6 (mm)
